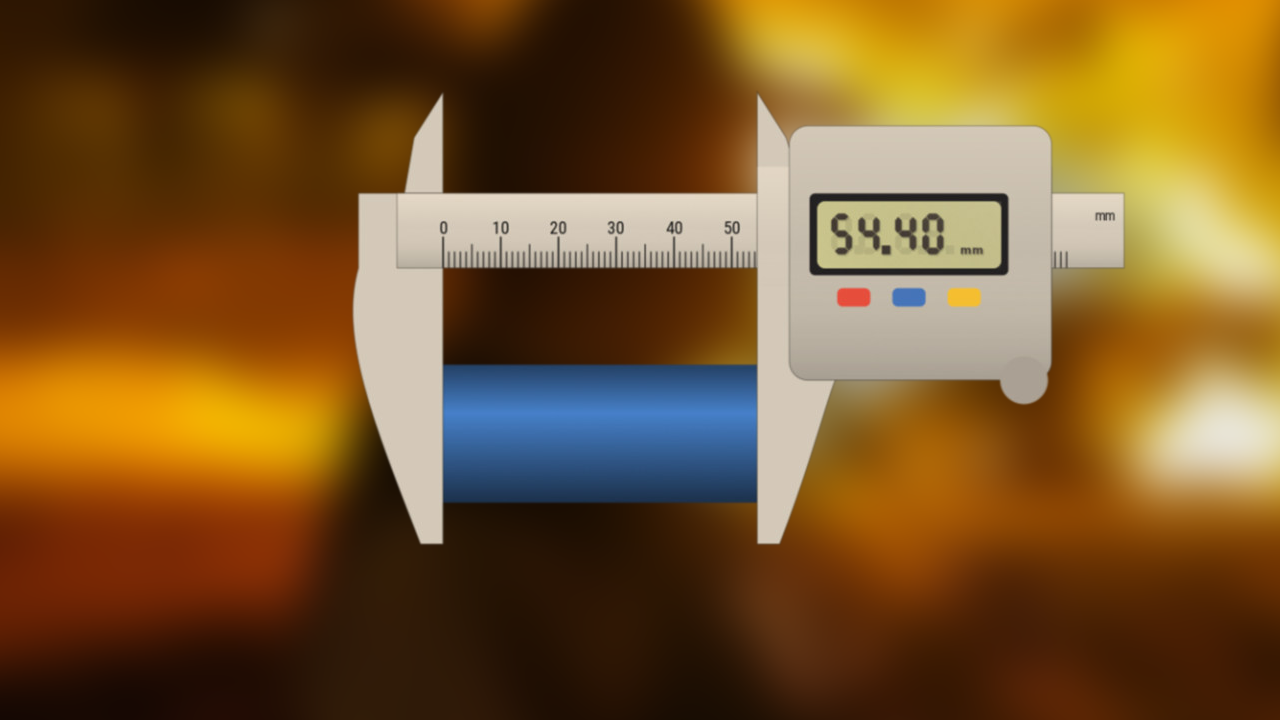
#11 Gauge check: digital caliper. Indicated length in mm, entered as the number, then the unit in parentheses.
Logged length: 54.40 (mm)
